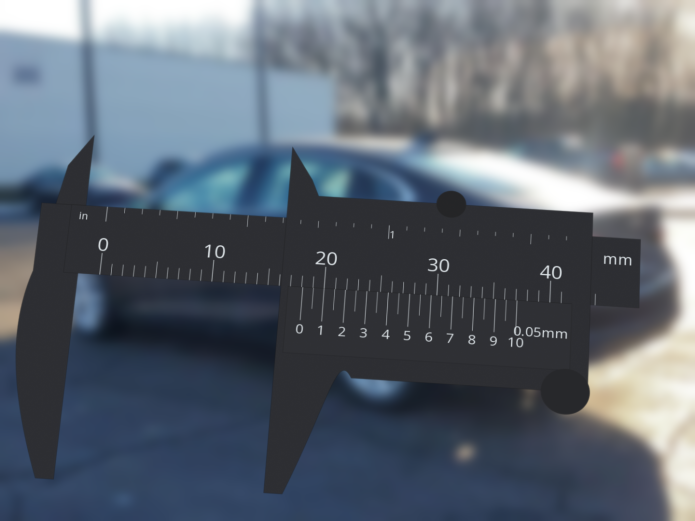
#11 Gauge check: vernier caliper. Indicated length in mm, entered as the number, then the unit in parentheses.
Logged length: 18.1 (mm)
